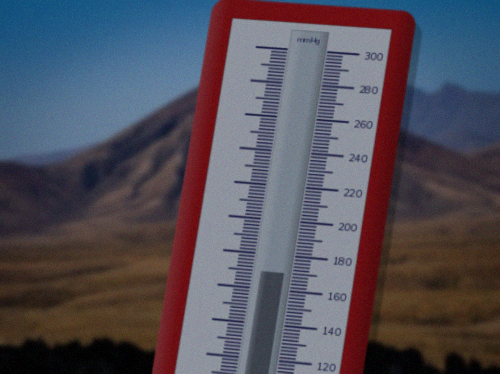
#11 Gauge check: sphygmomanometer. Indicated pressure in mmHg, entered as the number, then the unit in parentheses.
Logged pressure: 170 (mmHg)
